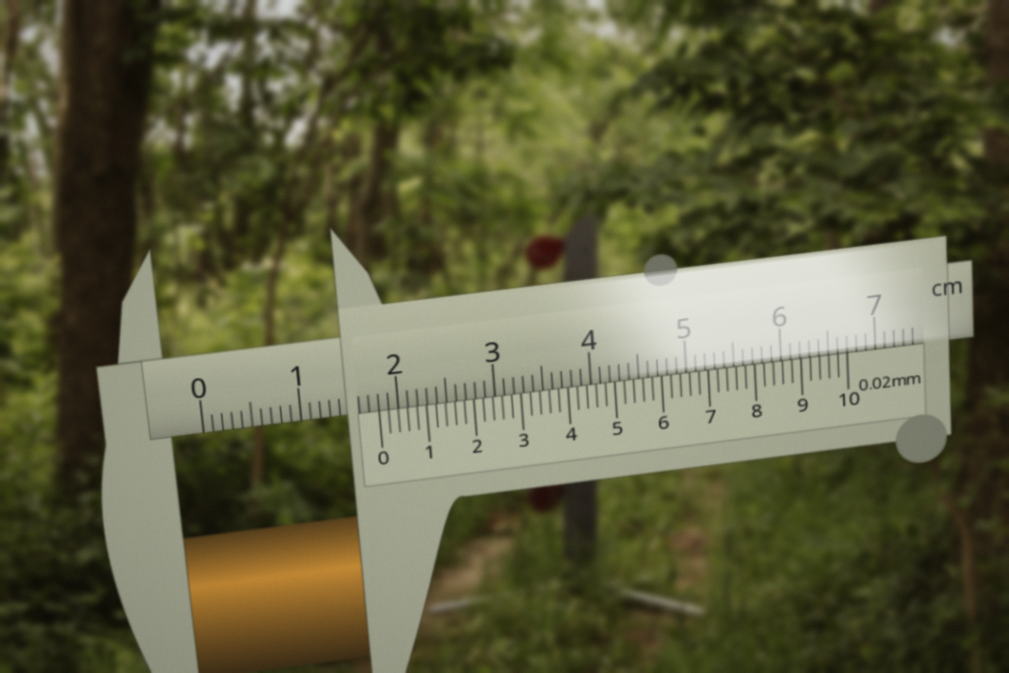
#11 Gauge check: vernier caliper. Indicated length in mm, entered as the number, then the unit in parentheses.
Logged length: 18.0 (mm)
